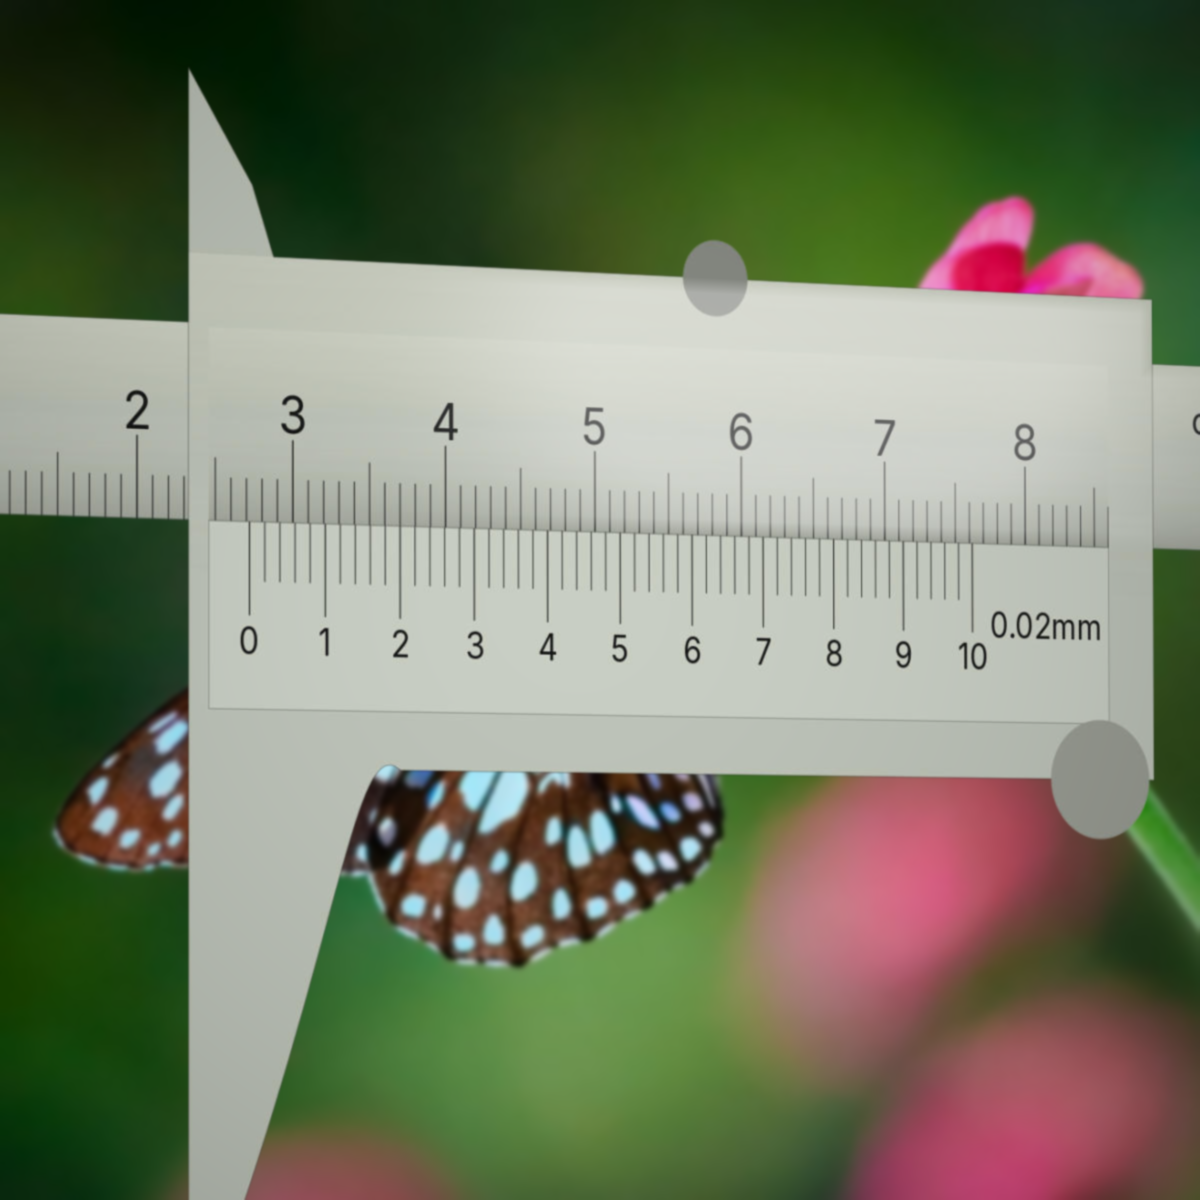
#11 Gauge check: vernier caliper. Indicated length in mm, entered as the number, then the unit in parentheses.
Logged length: 27.2 (mm)
